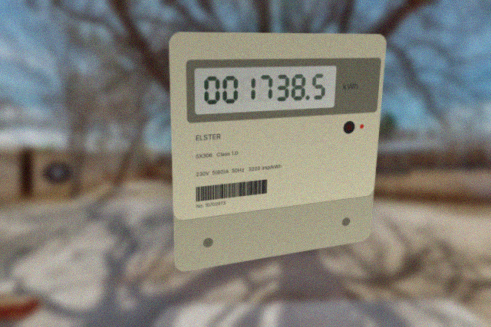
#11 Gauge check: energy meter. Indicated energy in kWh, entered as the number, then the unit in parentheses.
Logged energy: 1738.5 (kWh)
